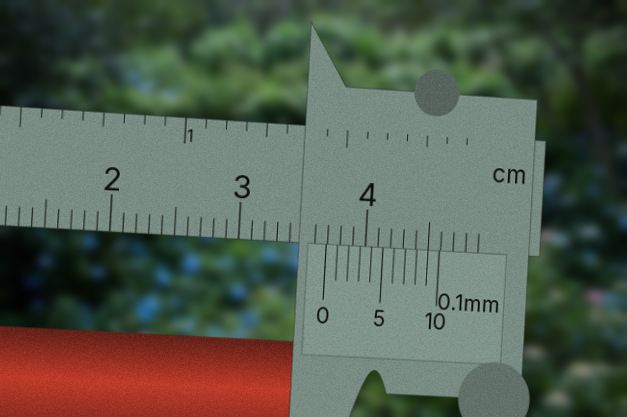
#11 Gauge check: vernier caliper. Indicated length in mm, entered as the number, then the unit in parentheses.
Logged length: 36.9 (mm)
